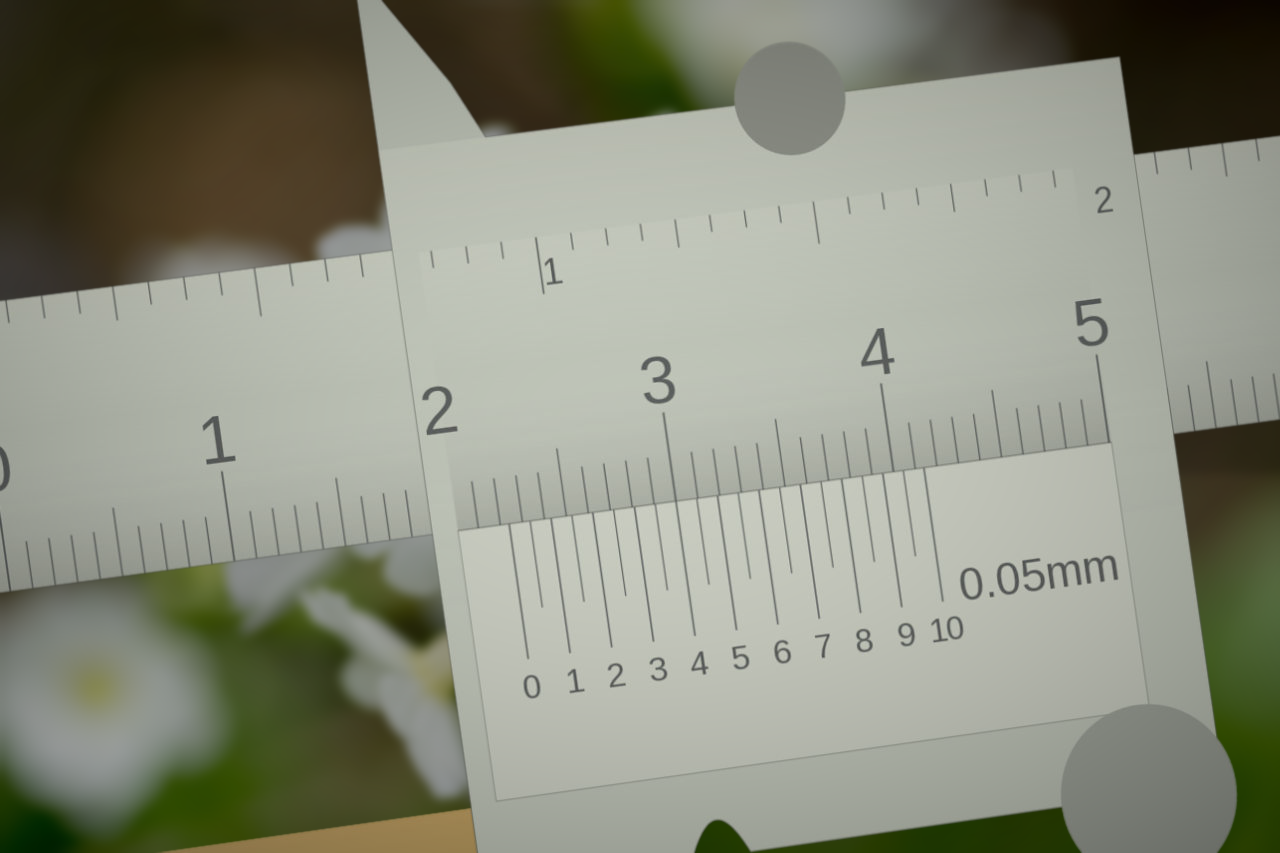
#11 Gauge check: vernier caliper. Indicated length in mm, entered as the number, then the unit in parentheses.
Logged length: 22.4 (mm)
